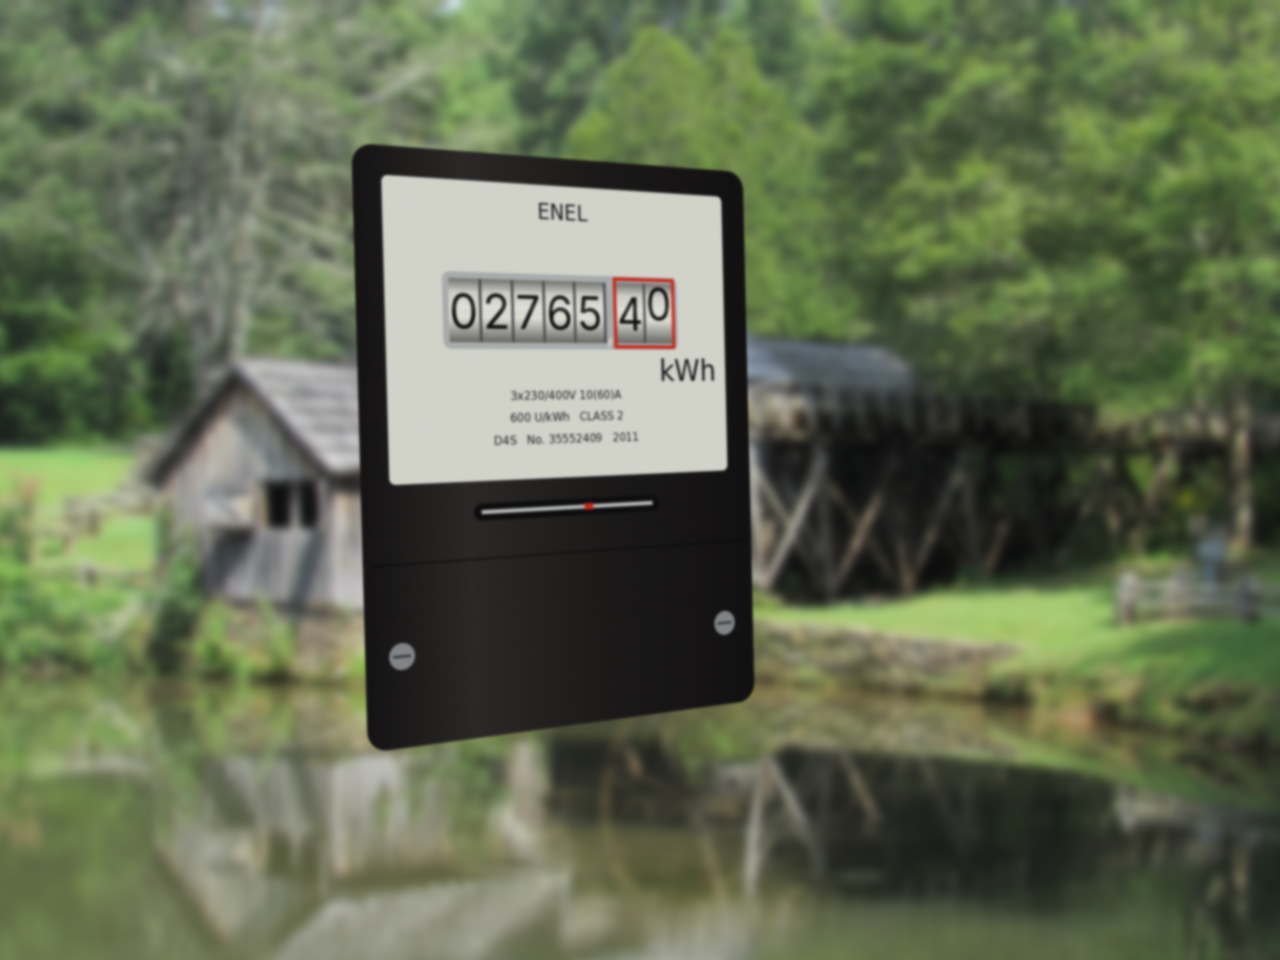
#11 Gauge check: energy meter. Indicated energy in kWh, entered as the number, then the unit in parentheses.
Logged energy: 2765.40 (kWh)
